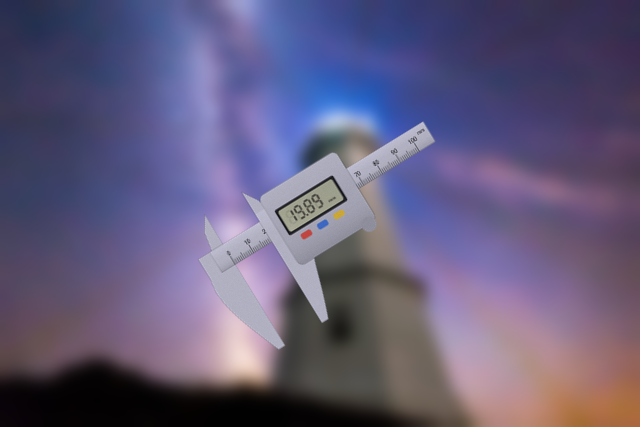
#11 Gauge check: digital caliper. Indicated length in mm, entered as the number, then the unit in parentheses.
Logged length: 19.89 (mm)
